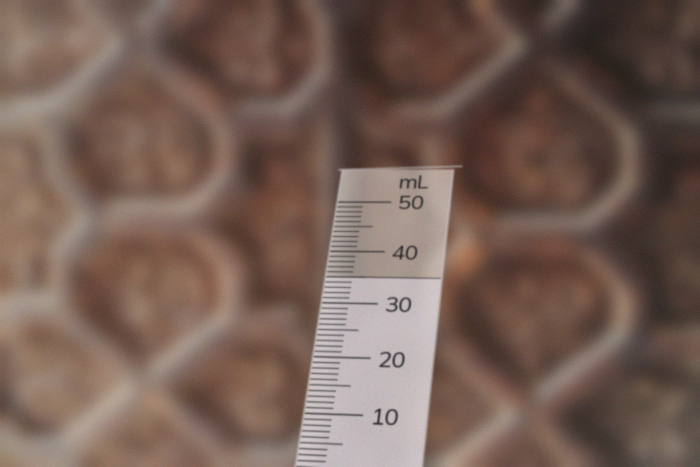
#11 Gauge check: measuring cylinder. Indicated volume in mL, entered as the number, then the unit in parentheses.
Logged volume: 35 (mL)
